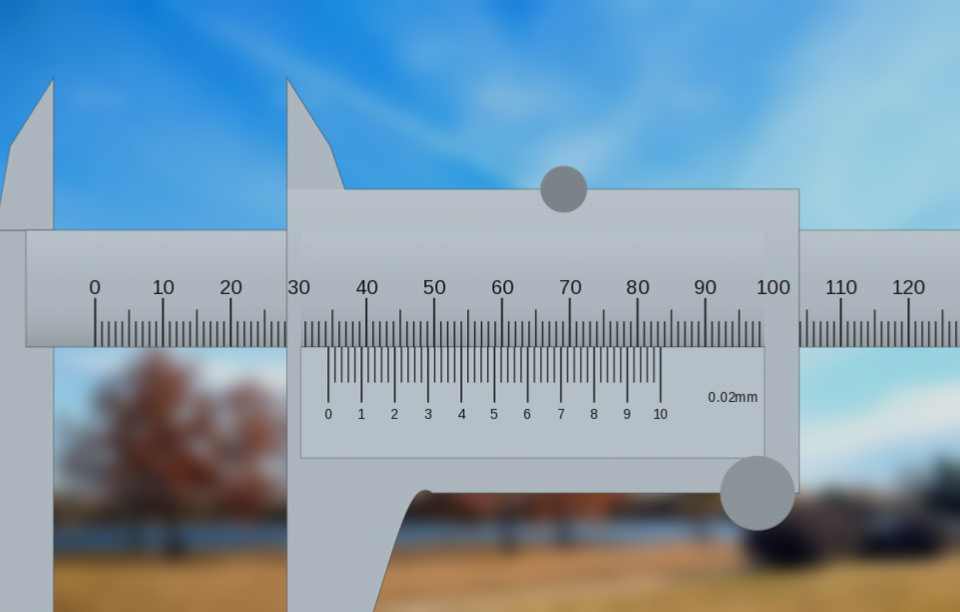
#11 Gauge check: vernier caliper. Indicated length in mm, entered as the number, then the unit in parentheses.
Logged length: 34.4 (mm)
